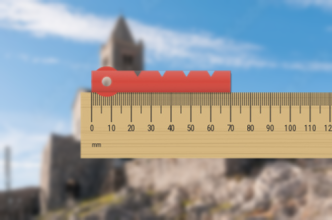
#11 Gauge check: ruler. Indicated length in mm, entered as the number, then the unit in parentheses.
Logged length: 70 (mm)
